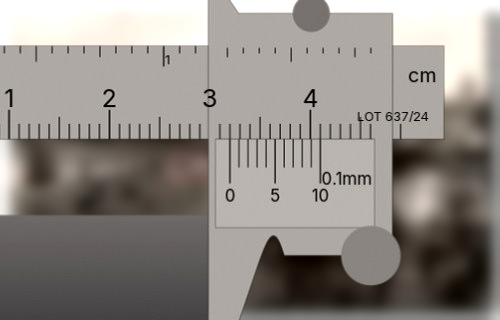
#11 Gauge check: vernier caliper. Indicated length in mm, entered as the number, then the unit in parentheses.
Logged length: 32.0 (mm)
